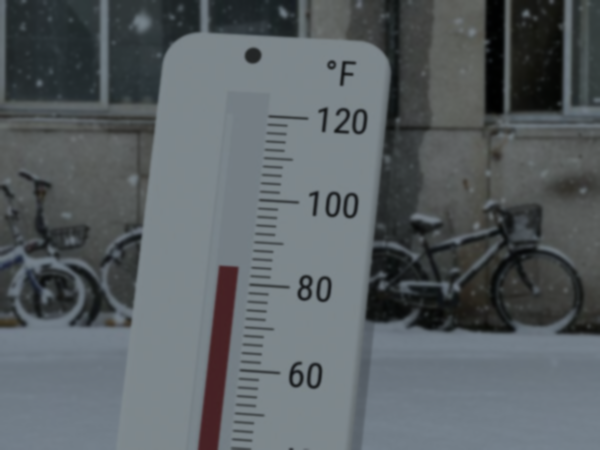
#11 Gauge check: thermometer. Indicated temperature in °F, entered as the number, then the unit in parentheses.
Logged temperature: 84 (°F)
